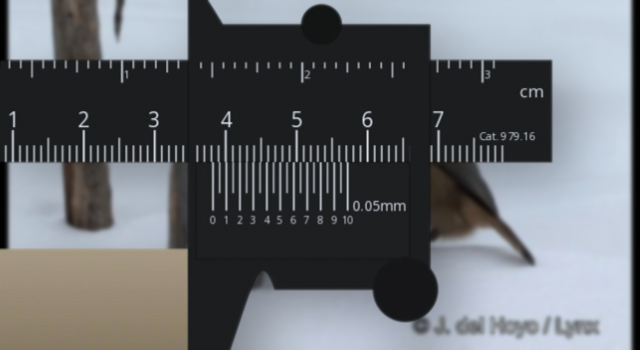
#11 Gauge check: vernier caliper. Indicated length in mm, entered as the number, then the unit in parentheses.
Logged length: 38.2 (mm)
